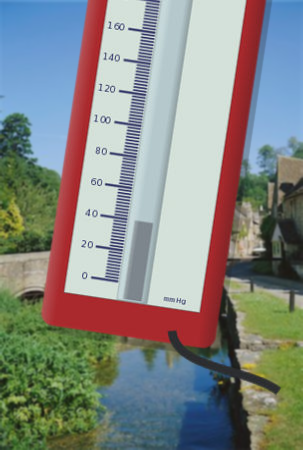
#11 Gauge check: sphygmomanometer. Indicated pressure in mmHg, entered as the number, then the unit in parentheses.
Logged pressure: 40 (mmHg)
